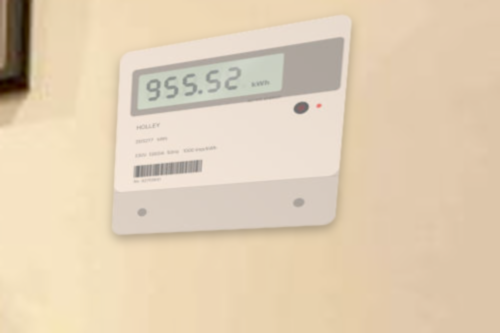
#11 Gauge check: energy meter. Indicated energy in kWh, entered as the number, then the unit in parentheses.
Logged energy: 955.52 (kWh)
